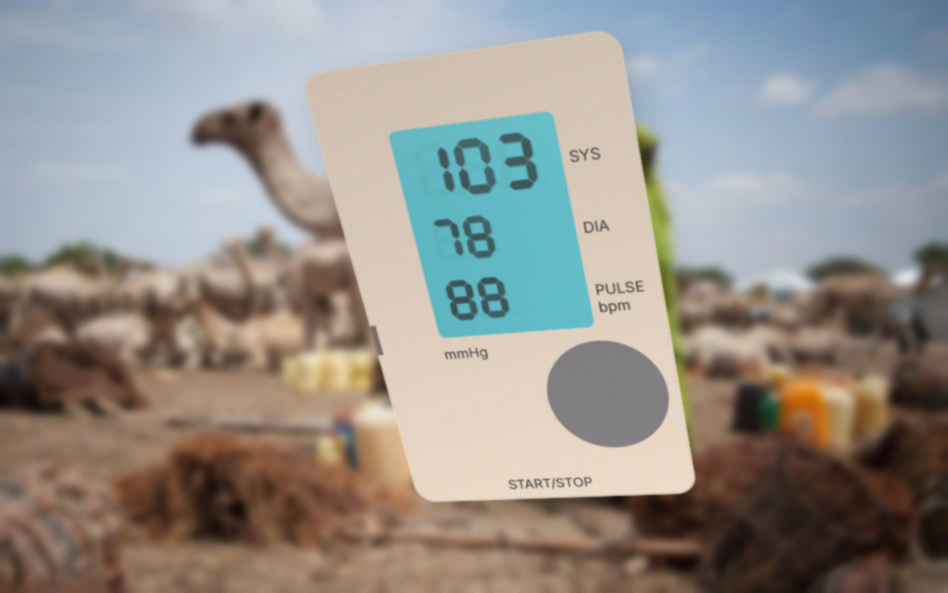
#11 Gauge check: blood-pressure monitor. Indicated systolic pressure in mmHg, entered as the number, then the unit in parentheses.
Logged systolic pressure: 103 (mmHg)
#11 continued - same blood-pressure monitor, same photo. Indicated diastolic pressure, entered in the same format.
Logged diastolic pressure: 78 (mmHg)
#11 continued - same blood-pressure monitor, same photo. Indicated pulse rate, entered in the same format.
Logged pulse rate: 88 (bpm)
